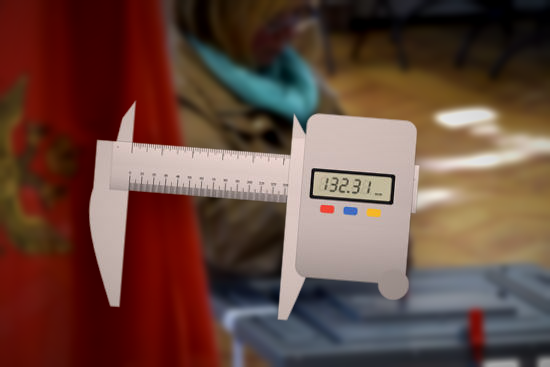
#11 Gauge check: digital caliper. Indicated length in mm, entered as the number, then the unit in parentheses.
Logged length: 132.31 (mm)
